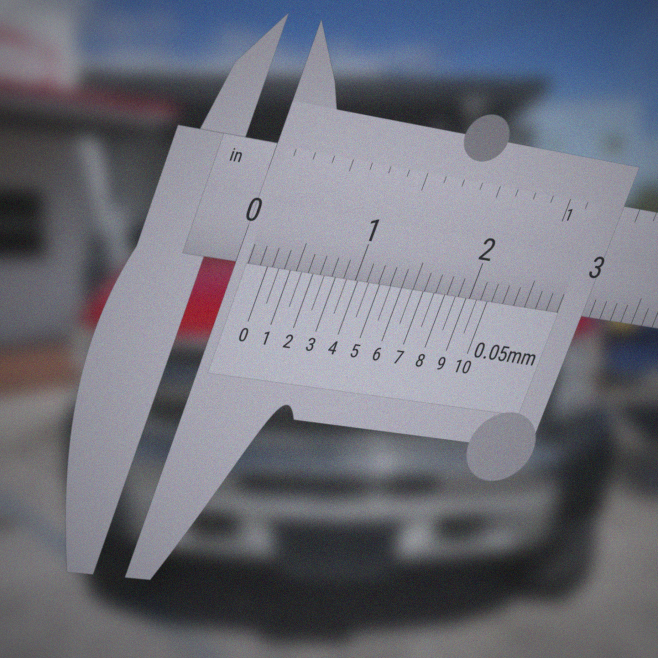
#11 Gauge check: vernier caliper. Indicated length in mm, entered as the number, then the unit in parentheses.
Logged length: 2.6 (mm)
